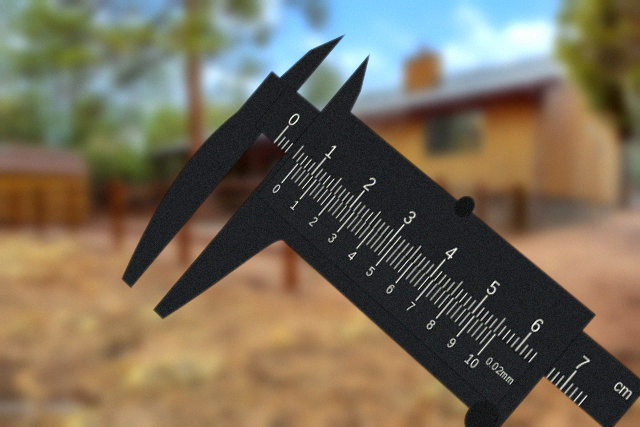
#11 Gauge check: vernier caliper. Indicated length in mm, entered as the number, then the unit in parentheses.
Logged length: 6.5 (mm)
